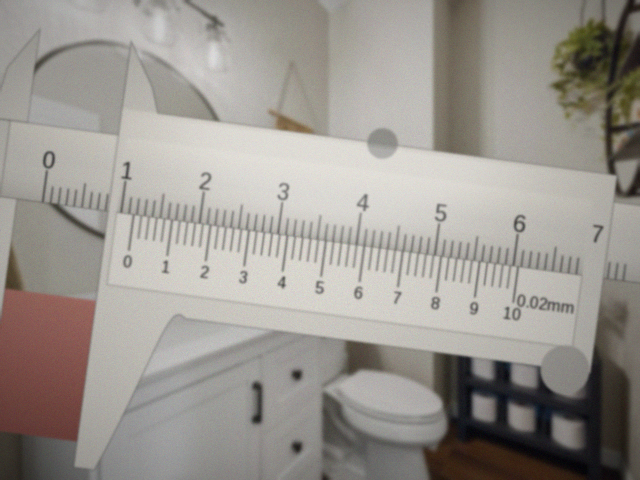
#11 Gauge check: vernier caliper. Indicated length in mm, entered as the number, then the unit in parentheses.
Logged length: 11.6 (mm)
